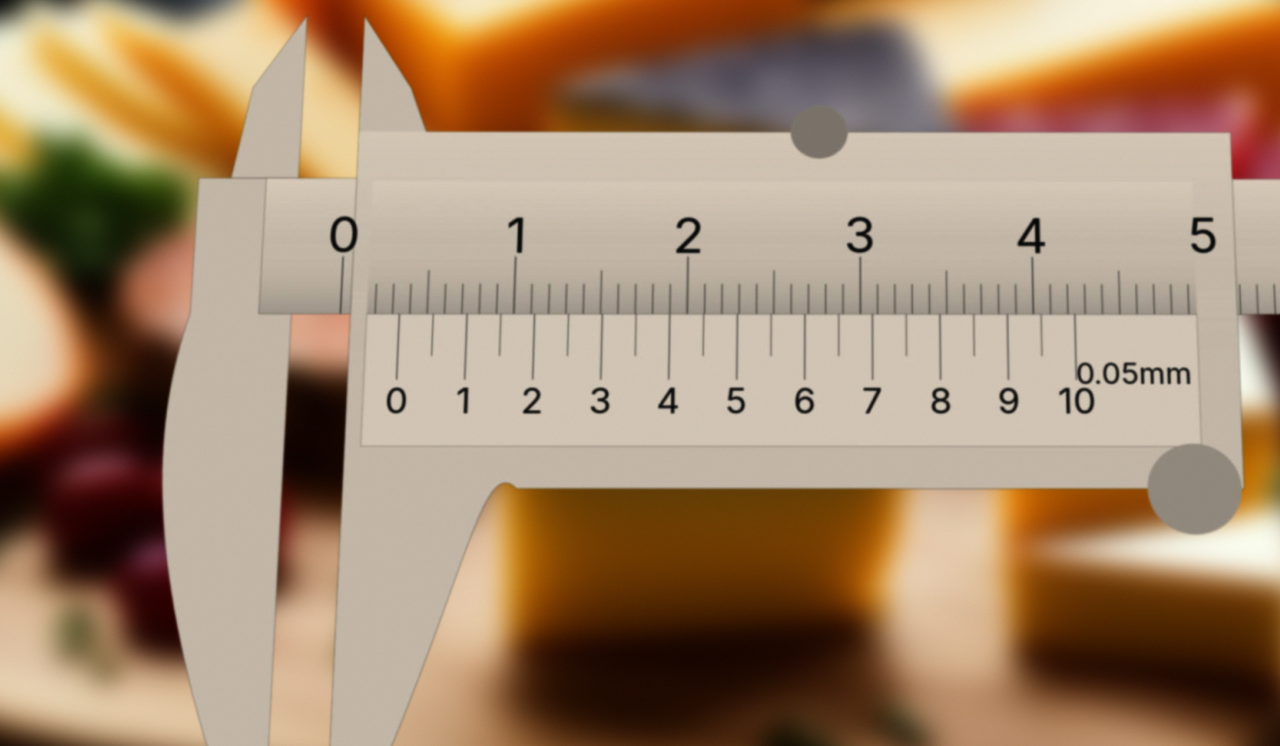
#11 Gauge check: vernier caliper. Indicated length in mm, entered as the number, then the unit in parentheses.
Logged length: 3.4 (mm)
